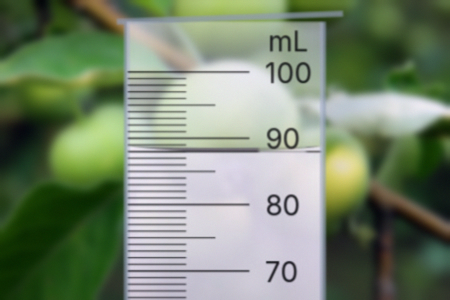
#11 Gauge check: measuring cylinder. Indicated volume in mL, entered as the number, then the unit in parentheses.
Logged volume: 88 (mL)
